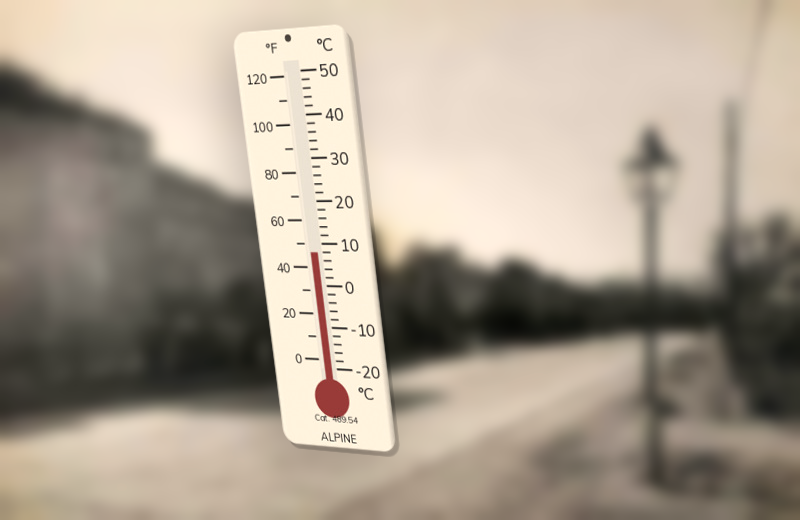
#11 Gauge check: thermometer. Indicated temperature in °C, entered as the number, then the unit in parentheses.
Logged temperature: 8 (°C)
